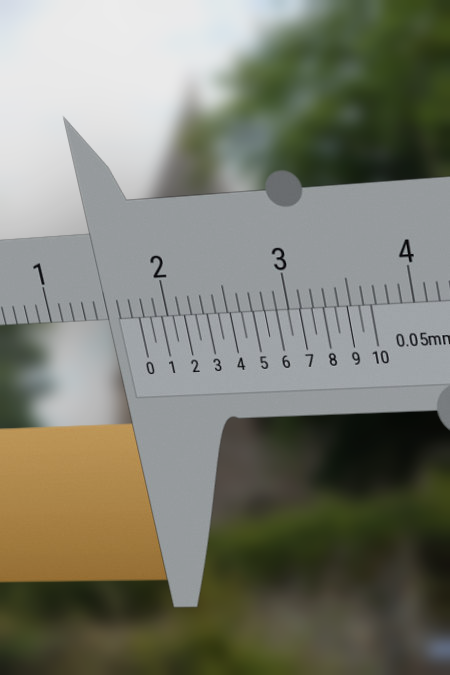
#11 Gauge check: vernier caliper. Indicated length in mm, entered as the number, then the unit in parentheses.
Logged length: 17.6 (mm)
